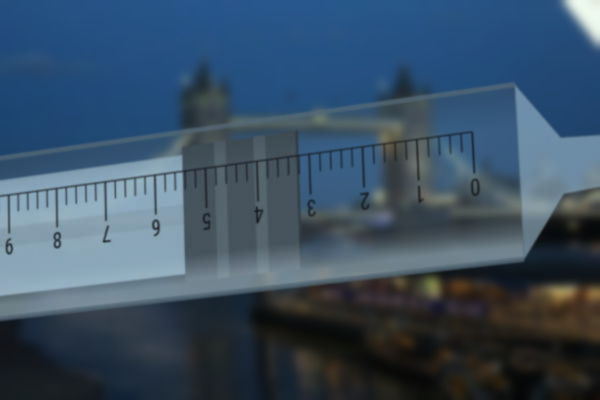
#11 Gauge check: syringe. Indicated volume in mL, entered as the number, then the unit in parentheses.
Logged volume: 3.2 (mL)
